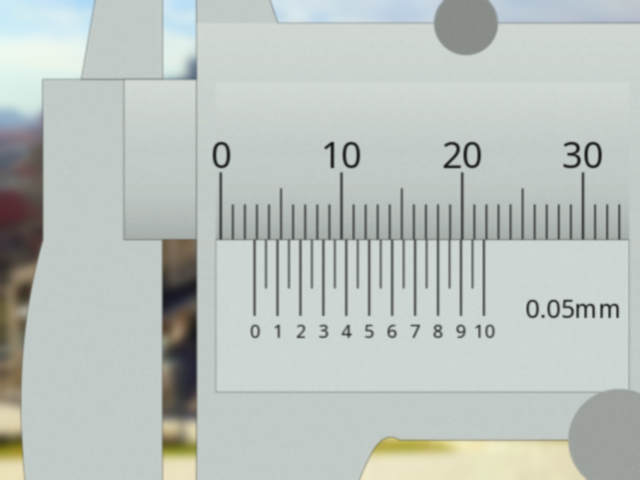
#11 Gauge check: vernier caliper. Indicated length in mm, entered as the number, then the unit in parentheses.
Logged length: 2.8 (mm)
